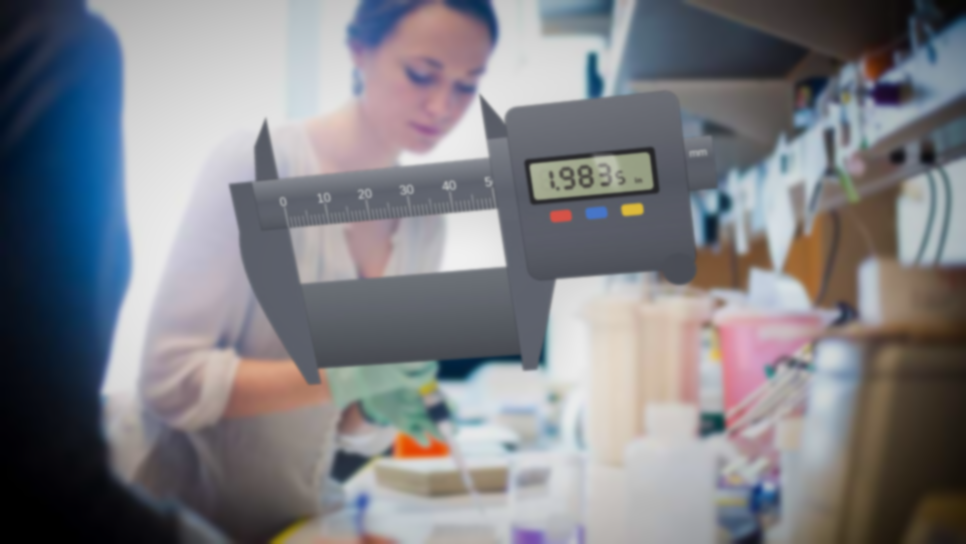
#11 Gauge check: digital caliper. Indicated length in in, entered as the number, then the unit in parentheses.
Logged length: 1.9835 (in)
